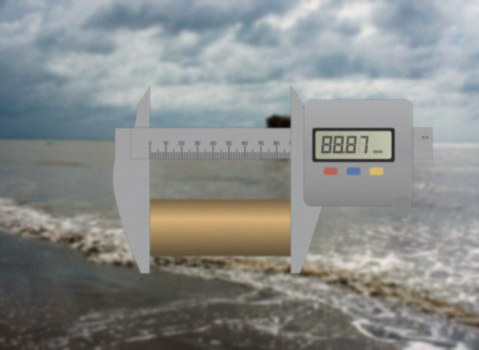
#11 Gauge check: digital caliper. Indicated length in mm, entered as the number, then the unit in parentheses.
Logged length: 88.87 (mm)
